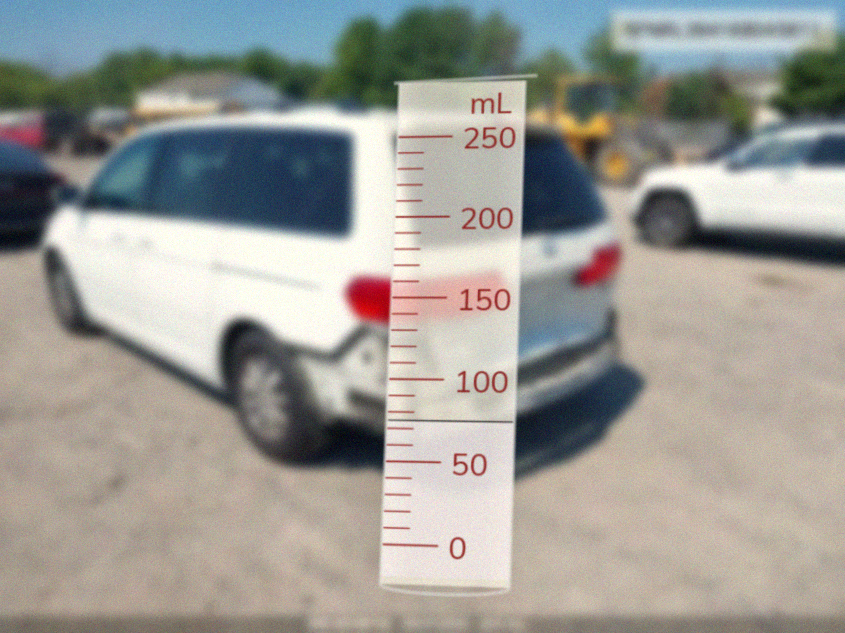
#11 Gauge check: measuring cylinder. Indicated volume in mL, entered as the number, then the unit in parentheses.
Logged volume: 75 (mL)
